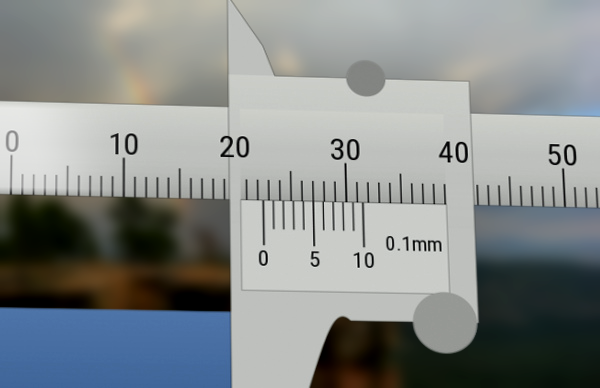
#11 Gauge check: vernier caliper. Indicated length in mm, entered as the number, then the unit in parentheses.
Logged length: 22.5 (mm)
